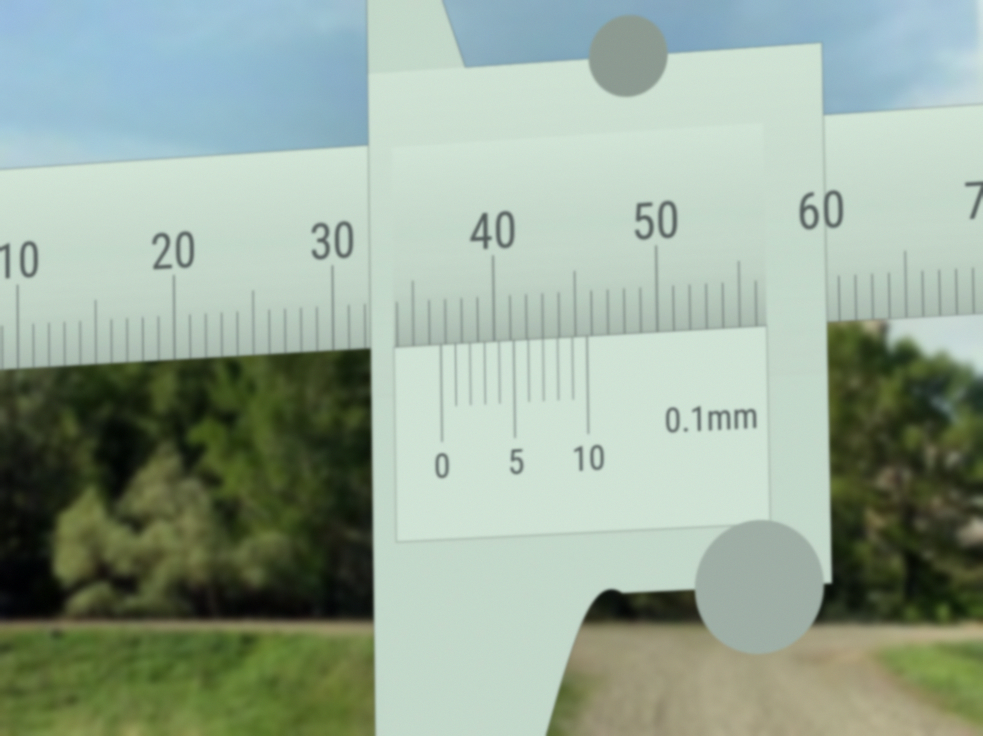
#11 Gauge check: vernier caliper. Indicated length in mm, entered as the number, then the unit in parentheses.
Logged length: 36.7 (mm)
